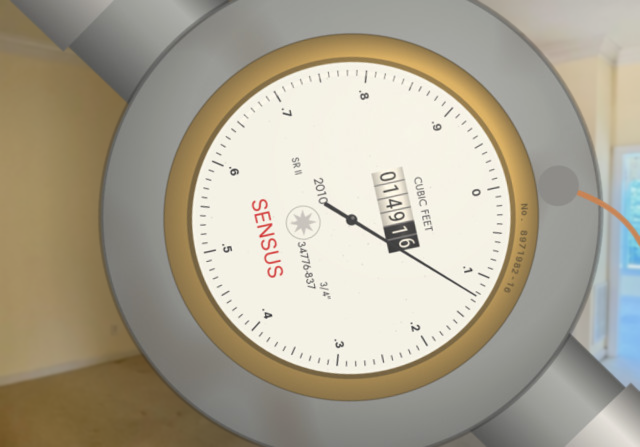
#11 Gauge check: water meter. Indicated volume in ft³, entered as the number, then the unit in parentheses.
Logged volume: 14916.12 (ft³)
